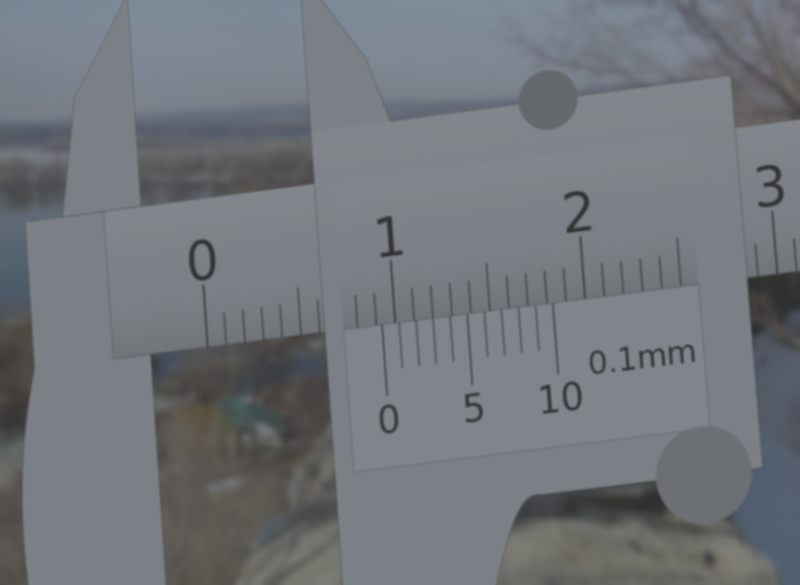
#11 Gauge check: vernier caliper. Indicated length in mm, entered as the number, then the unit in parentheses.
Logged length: 9.3 (mm)
